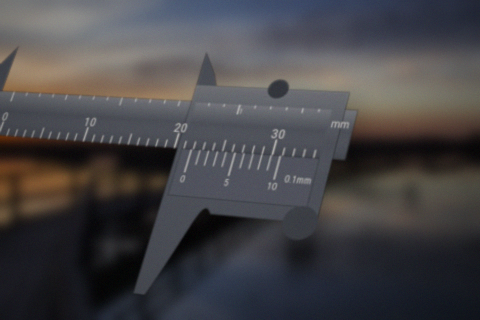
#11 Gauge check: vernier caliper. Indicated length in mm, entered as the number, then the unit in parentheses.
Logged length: 21.8 (mm)
